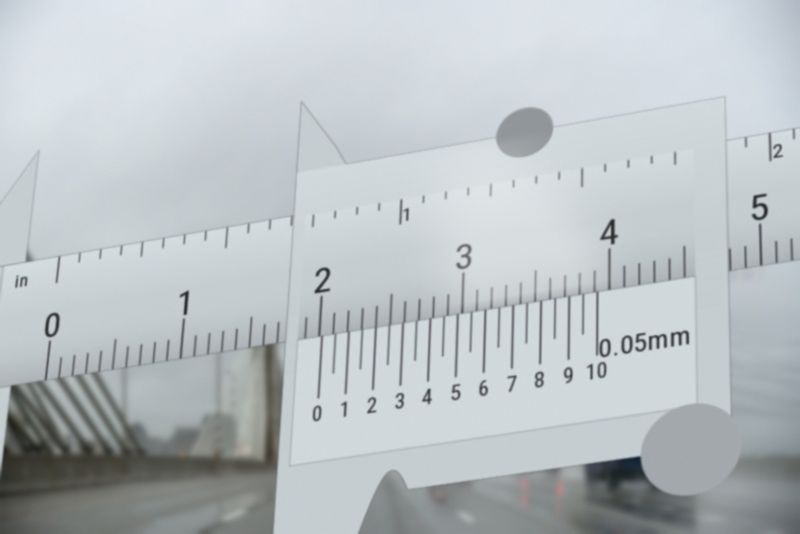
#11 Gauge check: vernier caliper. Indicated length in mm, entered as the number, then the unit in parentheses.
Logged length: 20.2 (mm)
